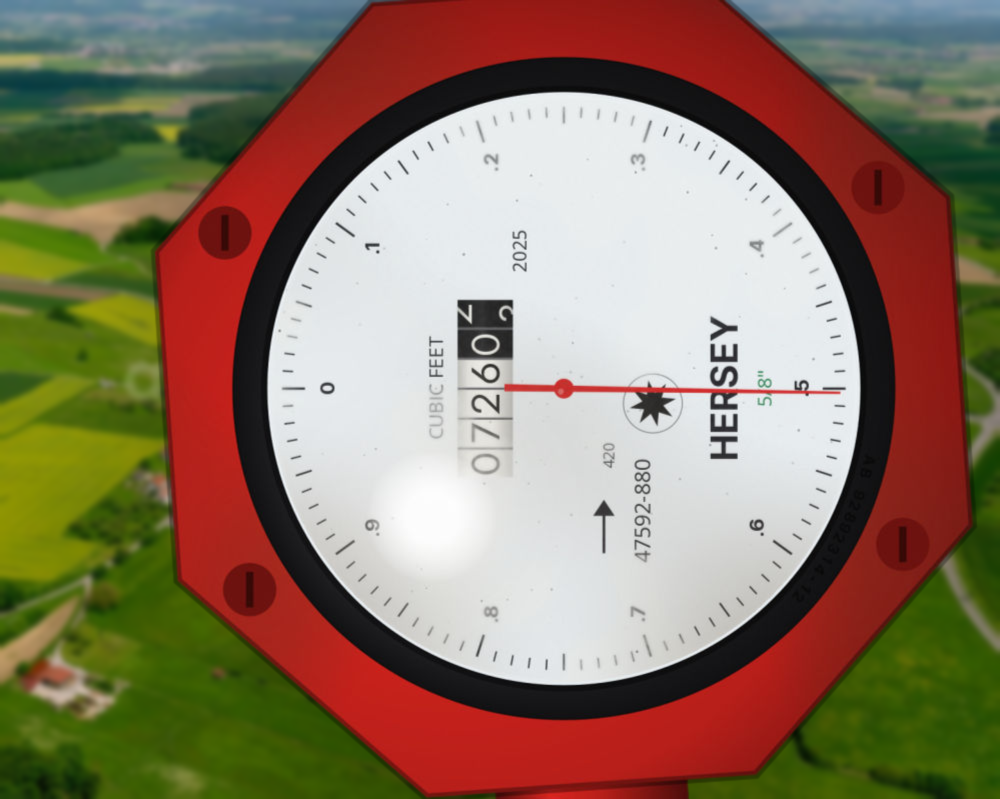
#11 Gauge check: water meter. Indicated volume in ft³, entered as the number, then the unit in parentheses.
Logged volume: 72602.50 (ft³)
